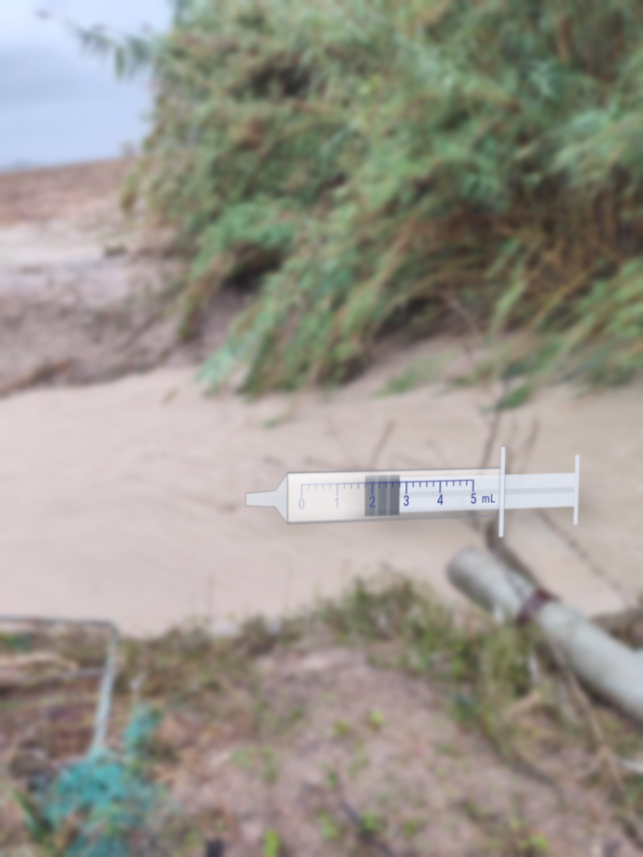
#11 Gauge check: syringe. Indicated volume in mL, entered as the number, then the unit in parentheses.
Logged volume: 1.8 (mL)
